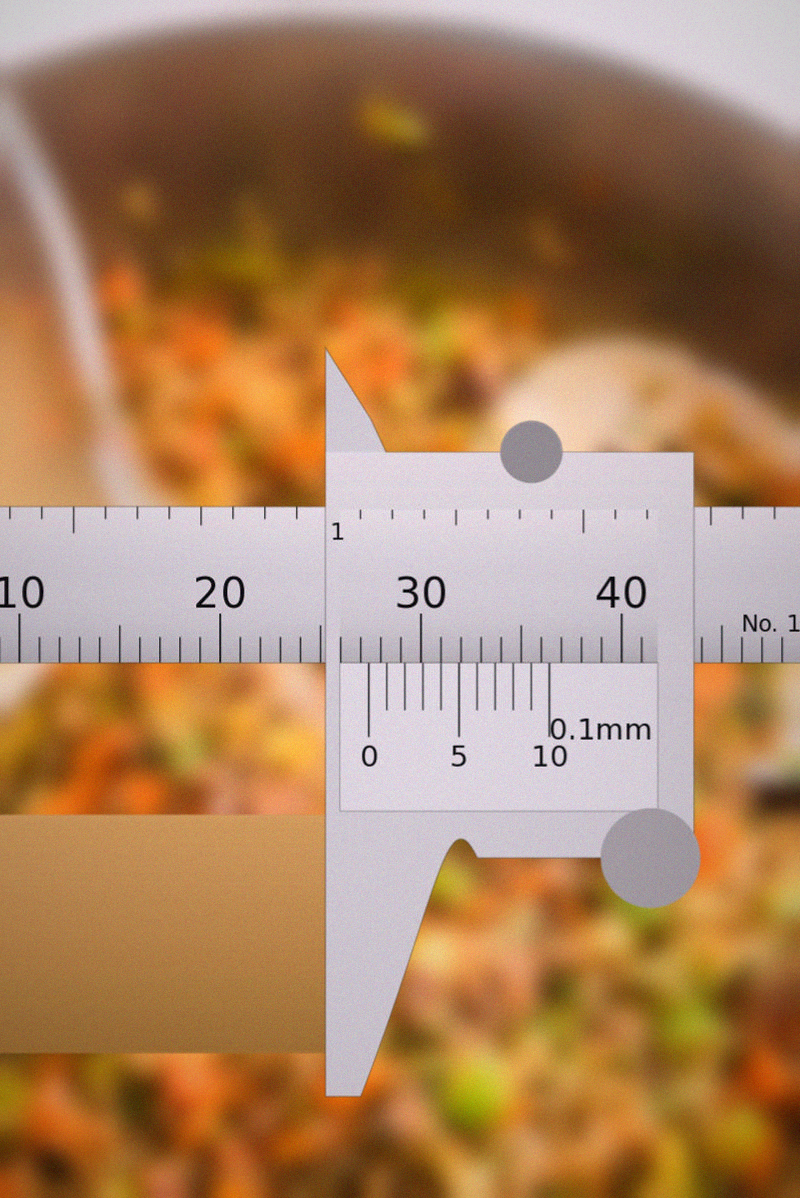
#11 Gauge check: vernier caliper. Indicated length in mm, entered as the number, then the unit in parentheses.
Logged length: 27.4 (mm)
